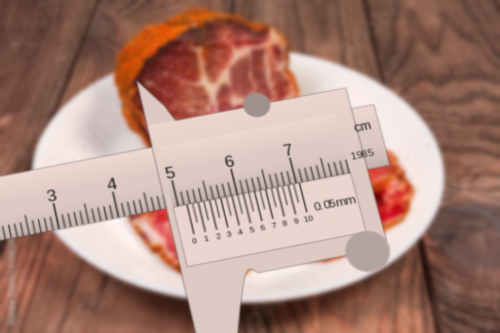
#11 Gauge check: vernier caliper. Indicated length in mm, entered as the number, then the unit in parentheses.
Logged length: 51.5 (mm)
